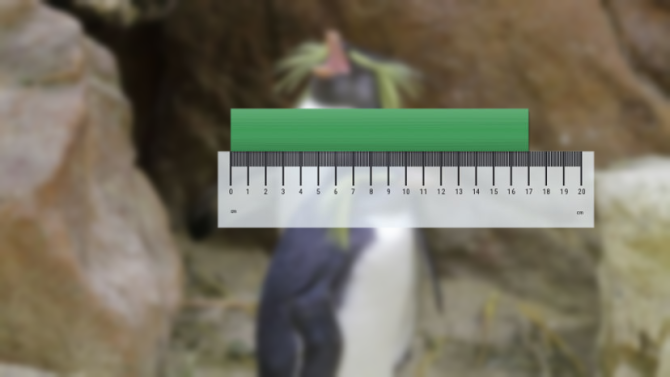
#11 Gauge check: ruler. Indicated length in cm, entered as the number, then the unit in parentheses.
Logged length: 17 (cm)
